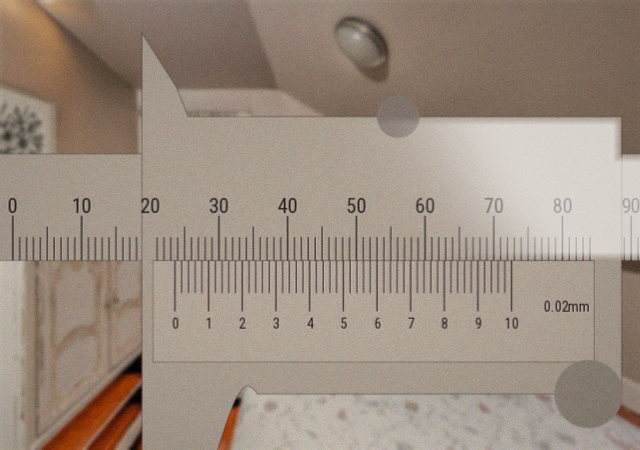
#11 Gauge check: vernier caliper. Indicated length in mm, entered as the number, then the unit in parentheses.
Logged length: 23.6 (mm)
